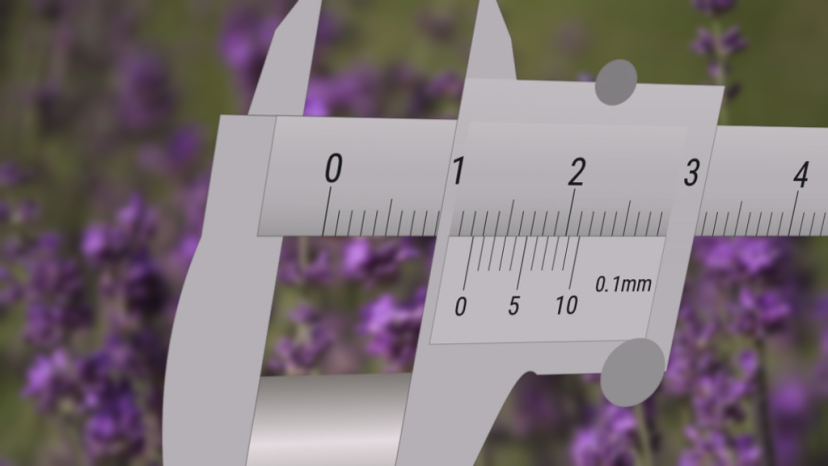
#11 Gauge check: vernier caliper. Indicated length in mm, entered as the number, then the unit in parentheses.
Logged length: 12.2 (mm)
